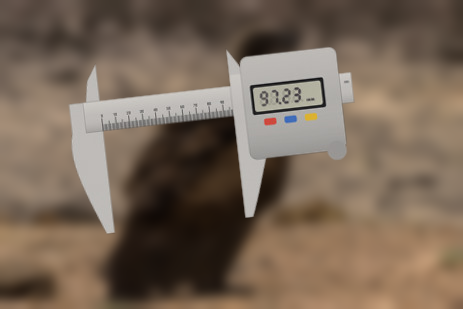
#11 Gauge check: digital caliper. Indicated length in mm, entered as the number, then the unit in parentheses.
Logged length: 97.23 (mm)
